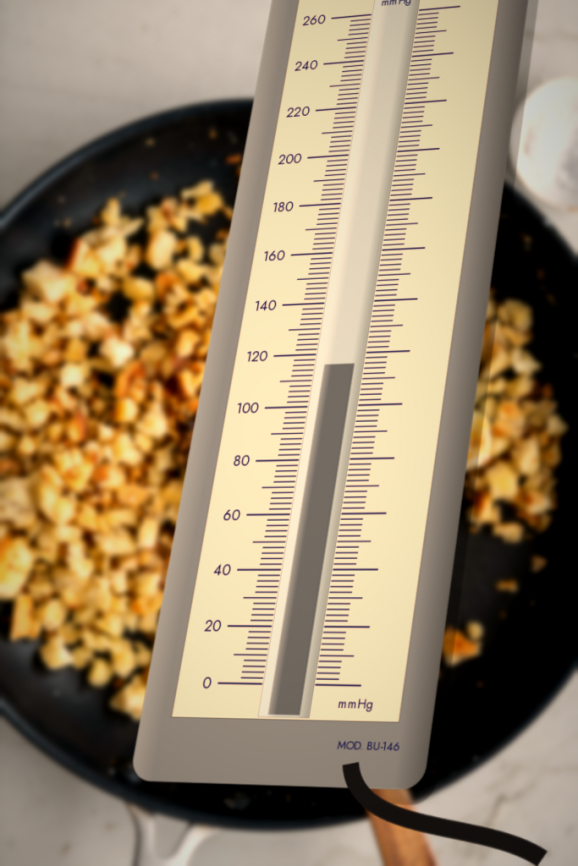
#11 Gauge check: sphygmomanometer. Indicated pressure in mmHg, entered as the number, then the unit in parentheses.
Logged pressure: 116 (mmHg)
